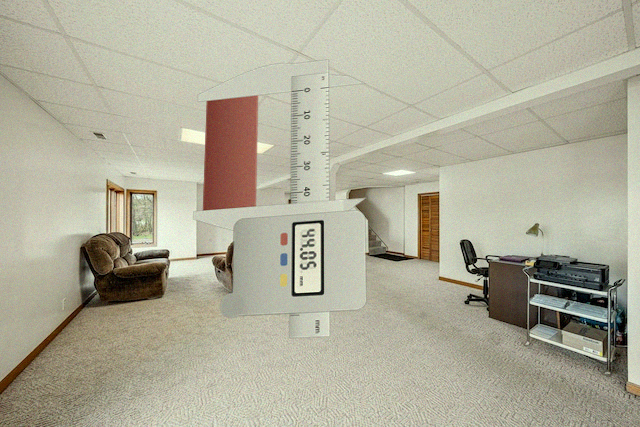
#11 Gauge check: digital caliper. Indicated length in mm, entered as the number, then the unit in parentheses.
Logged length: 44.05 (mm)
